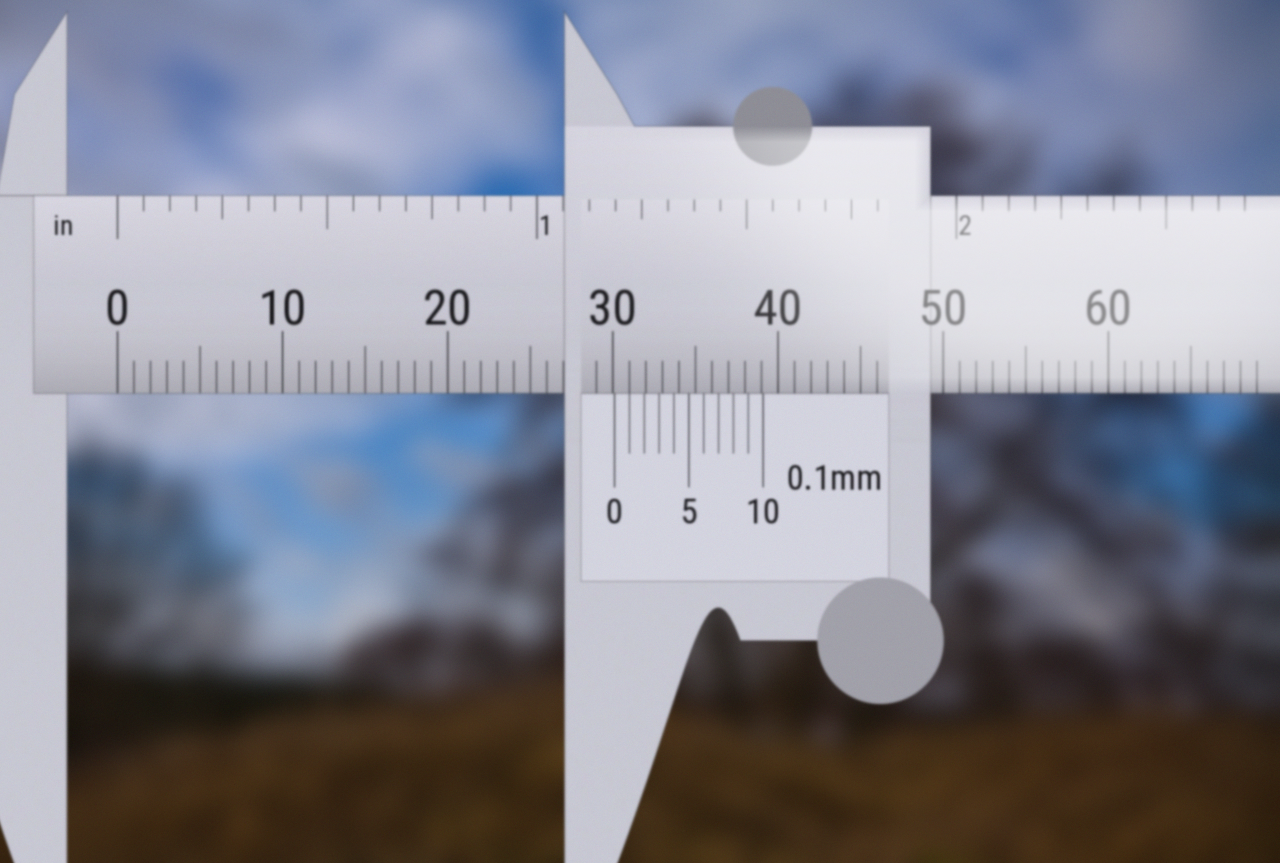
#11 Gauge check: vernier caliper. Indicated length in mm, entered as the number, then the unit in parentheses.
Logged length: 30.1 (mm)
